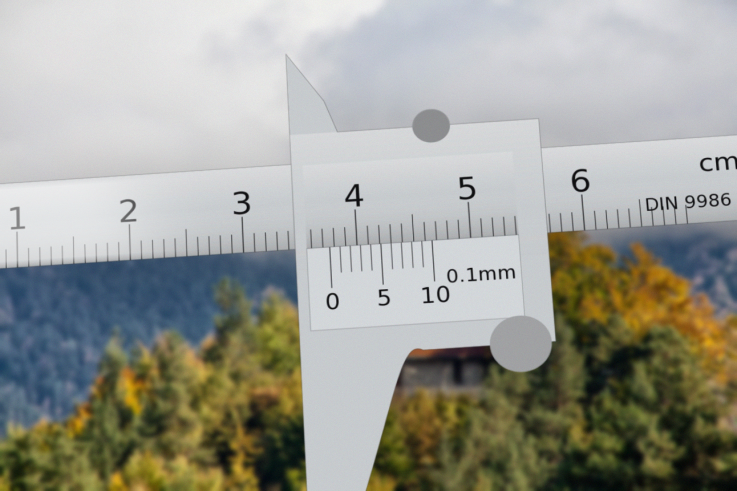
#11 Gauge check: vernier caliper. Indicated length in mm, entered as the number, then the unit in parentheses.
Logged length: 37.6 (mm)
